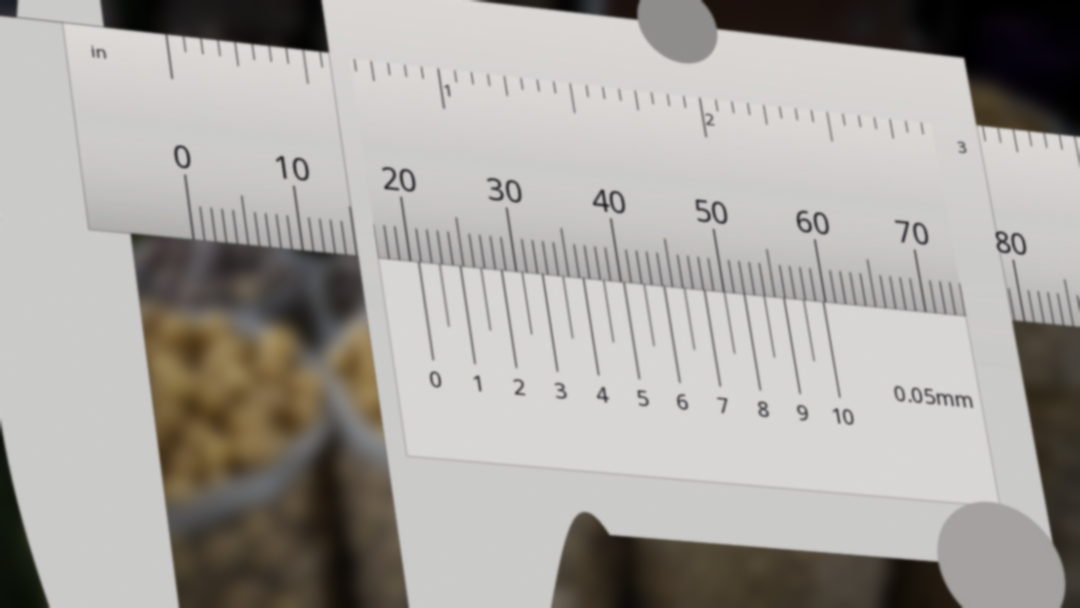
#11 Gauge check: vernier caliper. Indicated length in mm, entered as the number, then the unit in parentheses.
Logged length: 20.8 (mm)
